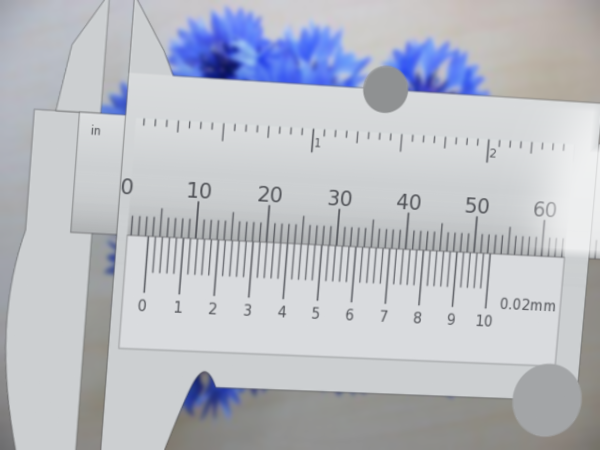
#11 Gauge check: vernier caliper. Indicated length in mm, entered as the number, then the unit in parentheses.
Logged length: 3.4 (mm)
